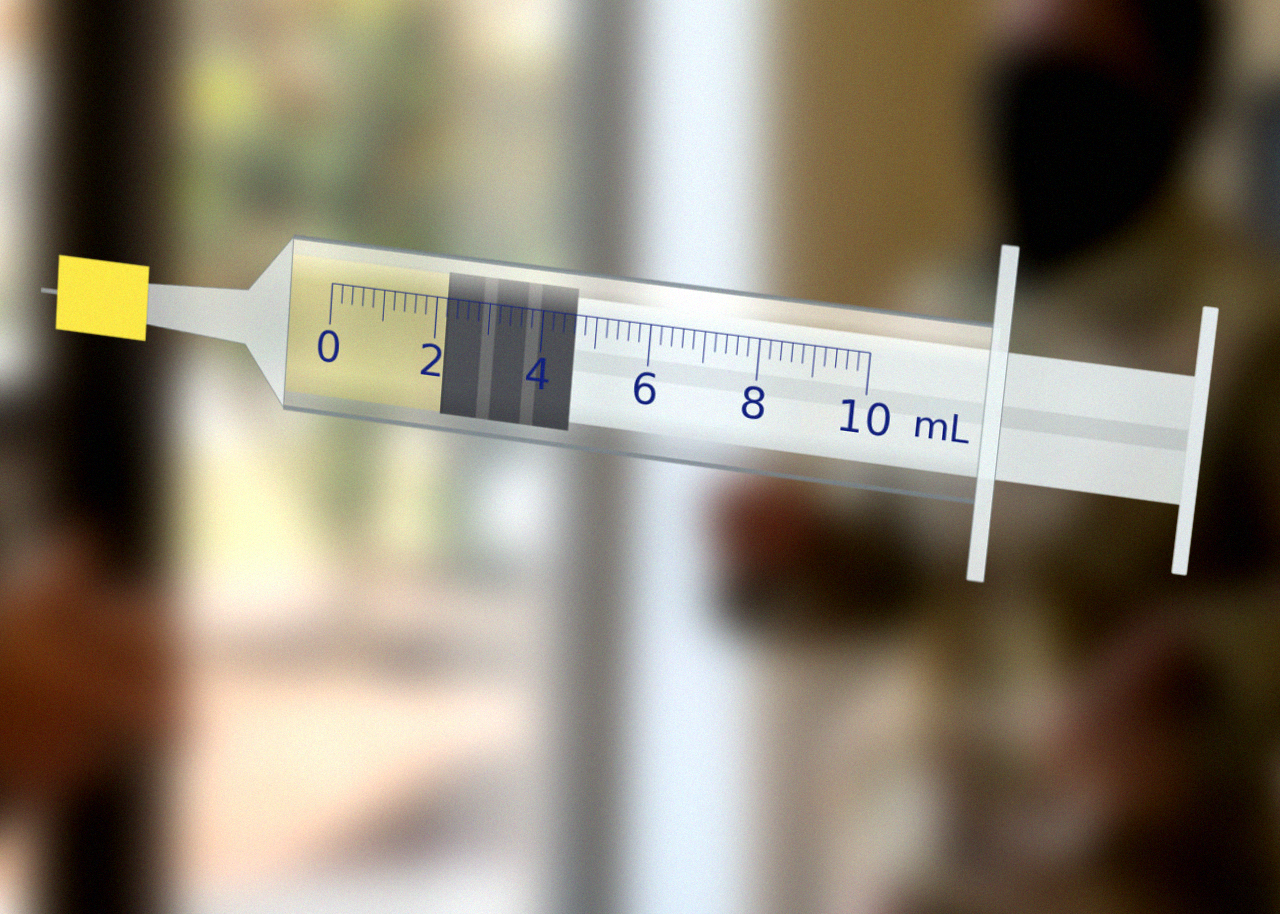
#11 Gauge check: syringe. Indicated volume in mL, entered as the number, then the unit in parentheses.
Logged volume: 2.2 (mL)
